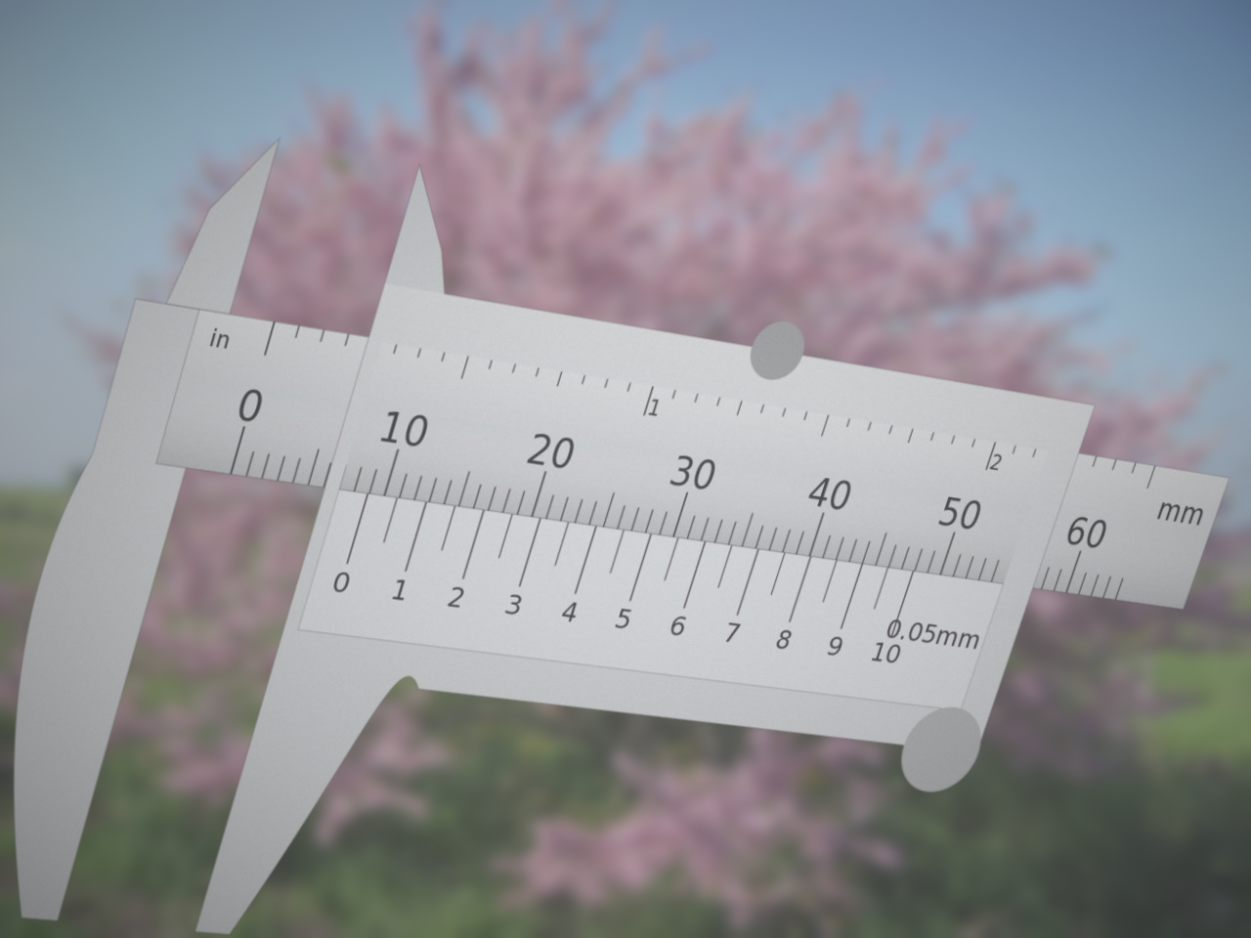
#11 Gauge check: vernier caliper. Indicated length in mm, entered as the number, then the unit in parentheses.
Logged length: 8.9 (mm)
